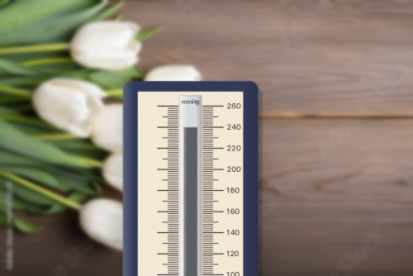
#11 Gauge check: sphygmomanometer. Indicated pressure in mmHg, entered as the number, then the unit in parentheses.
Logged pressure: 240 (mmHg)
